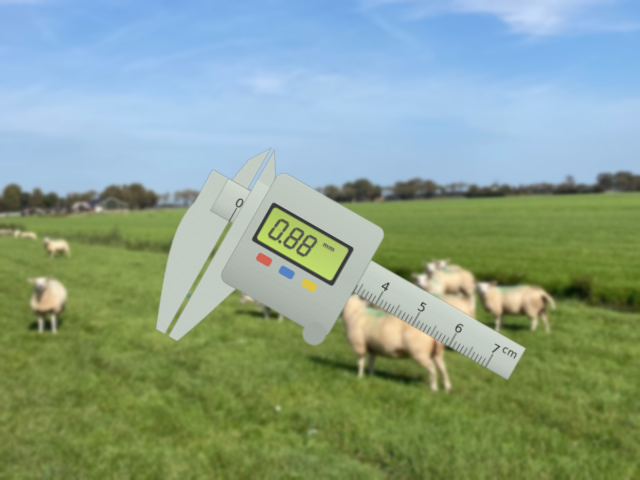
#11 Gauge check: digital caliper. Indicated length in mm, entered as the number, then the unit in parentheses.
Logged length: 0.88 (mm)
